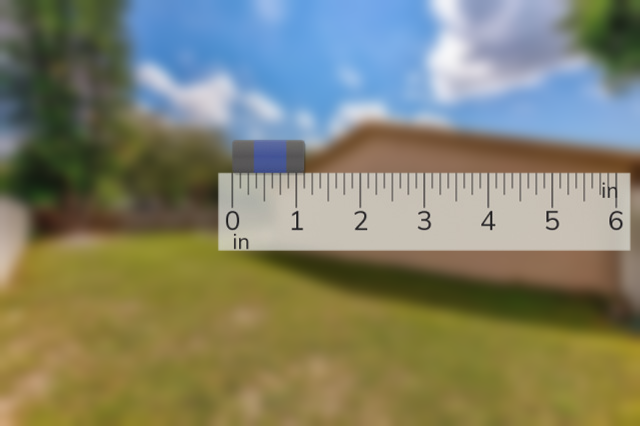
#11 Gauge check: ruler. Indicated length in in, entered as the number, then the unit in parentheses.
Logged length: 1.125 (in)
